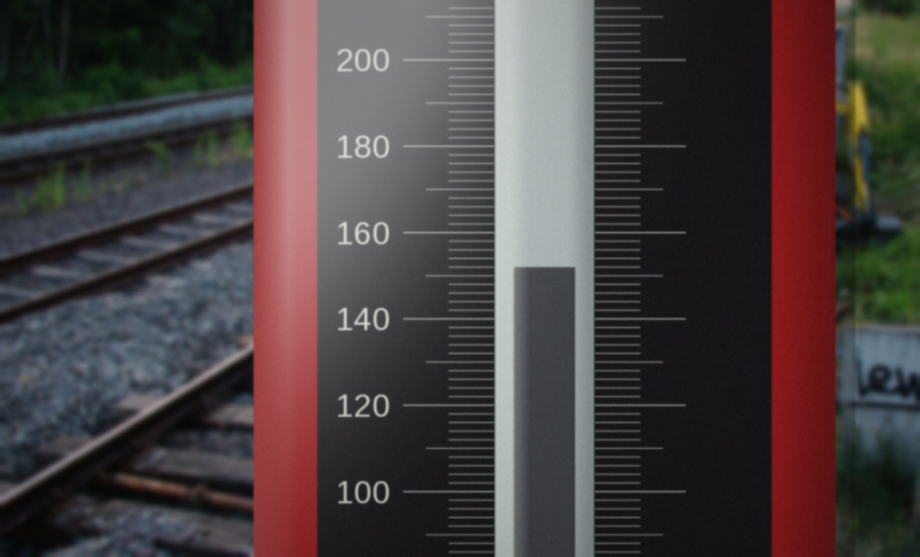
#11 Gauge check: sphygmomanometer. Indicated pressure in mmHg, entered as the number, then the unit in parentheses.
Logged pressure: 152 (mmHg)
